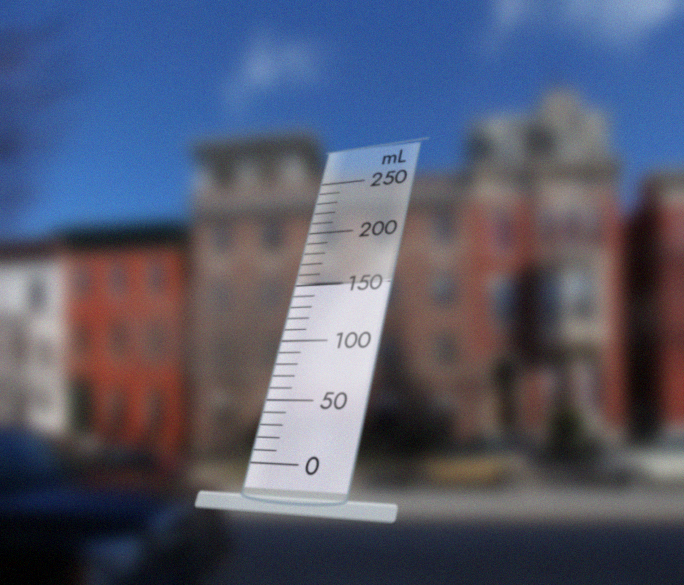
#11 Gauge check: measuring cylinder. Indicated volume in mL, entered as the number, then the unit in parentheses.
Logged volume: 150 (mL)
